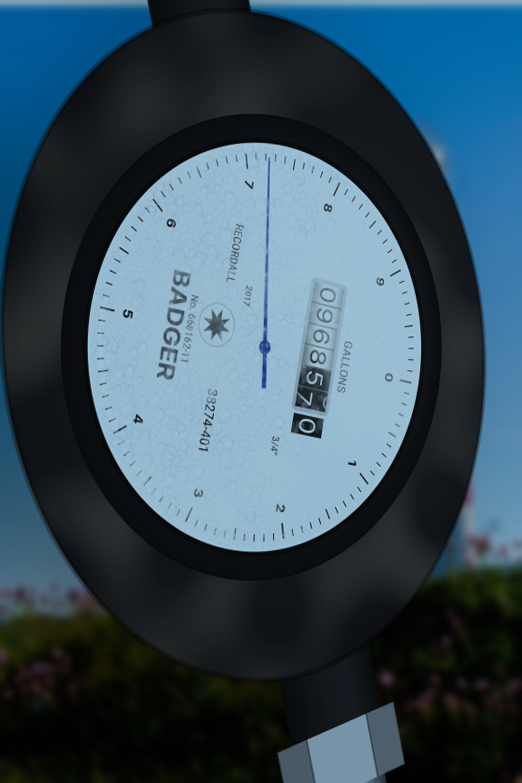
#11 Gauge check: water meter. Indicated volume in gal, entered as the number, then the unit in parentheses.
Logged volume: 968567.2 (gal)
